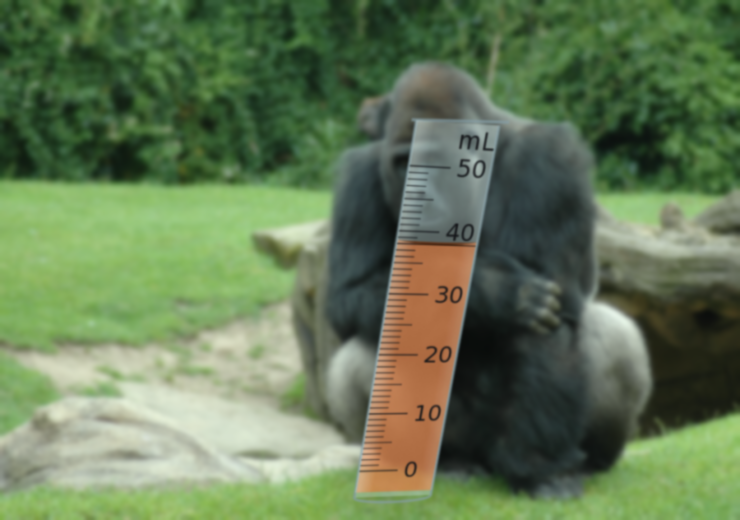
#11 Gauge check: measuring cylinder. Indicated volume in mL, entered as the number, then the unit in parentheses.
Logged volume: 38 (mL)
